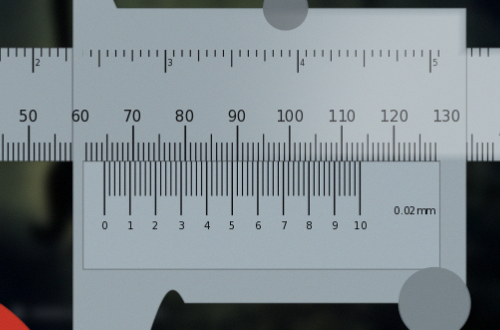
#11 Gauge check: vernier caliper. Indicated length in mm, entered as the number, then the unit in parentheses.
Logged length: 64.5 (mm)
